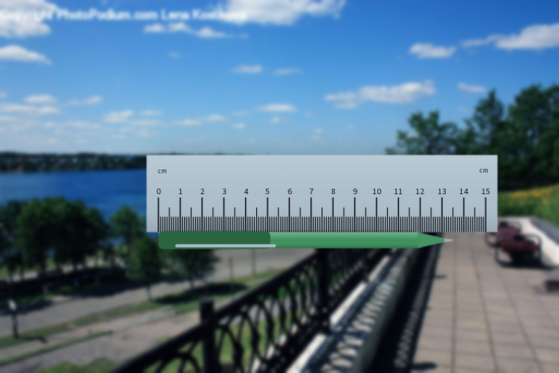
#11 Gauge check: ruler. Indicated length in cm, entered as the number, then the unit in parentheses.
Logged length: 13.5 (cm)
